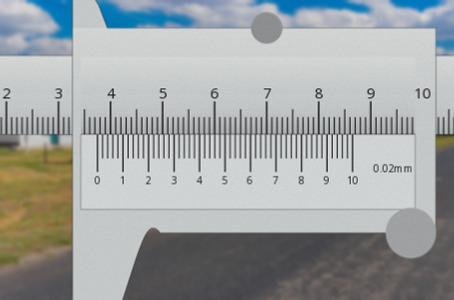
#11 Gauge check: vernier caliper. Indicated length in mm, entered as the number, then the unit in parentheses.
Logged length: 37.5 (mm)
